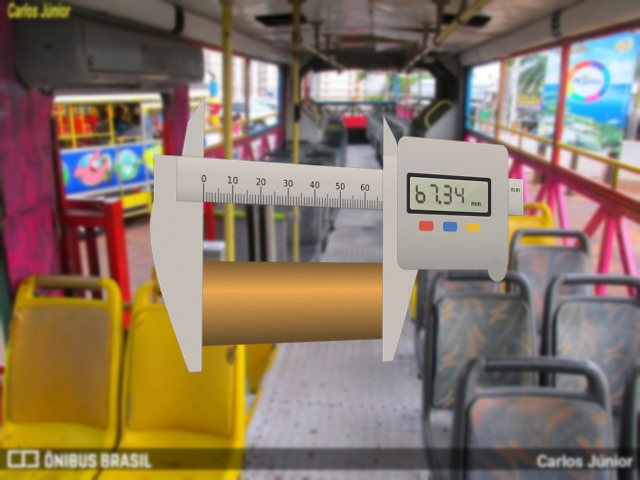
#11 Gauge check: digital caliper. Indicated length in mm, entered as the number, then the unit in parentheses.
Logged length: 67.34 (mm)
